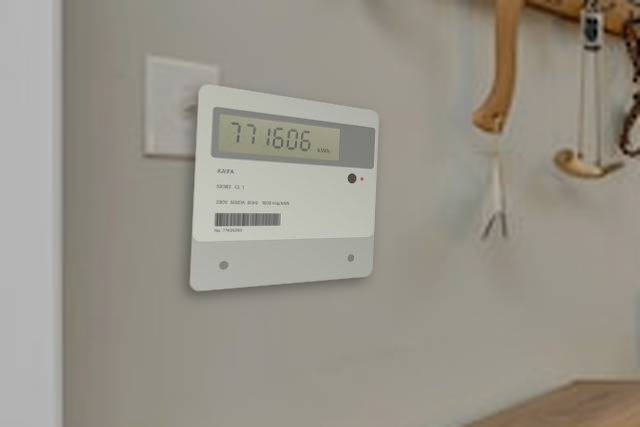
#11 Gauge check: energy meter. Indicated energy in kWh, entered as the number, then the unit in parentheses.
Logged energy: 771606 (kWh)
